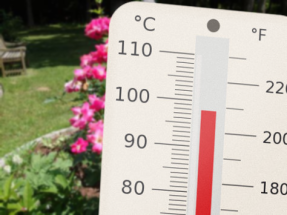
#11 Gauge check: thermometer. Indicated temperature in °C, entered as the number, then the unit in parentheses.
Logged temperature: 98 (°C)
